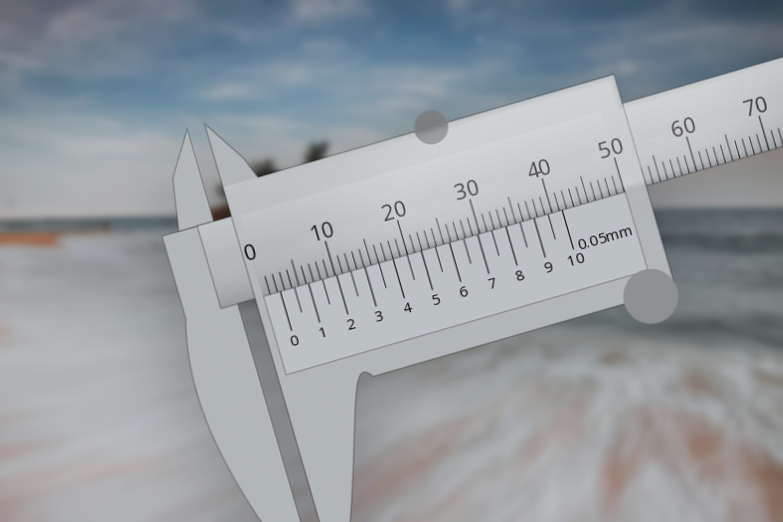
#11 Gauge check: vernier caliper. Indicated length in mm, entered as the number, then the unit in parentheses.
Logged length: 2.4 (mm)
